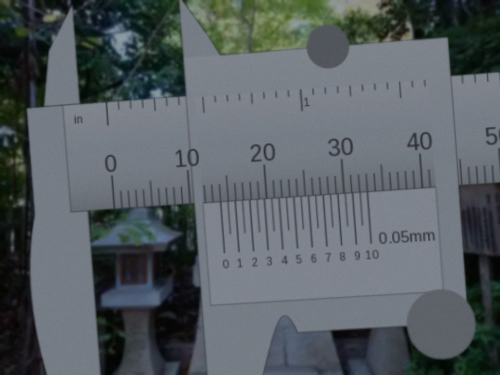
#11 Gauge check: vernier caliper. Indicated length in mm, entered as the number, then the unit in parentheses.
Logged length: 14.0 (mm)
